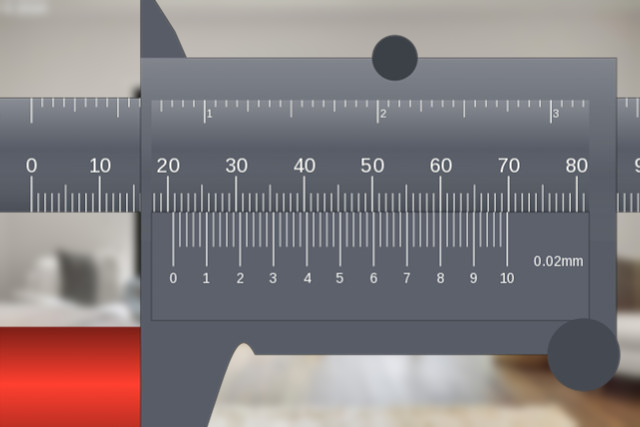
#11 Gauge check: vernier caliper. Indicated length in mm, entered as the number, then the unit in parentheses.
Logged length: 20.8 (mm)
